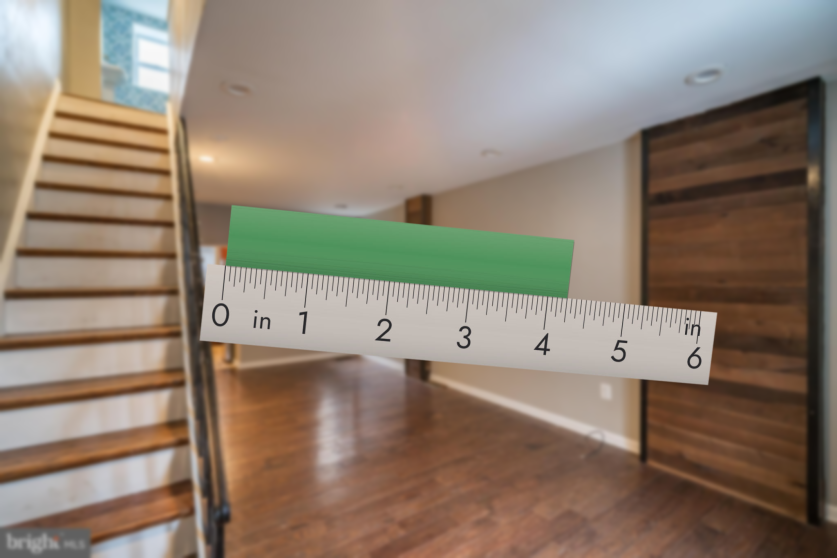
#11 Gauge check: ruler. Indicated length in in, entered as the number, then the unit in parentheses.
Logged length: 4.25 (in)
